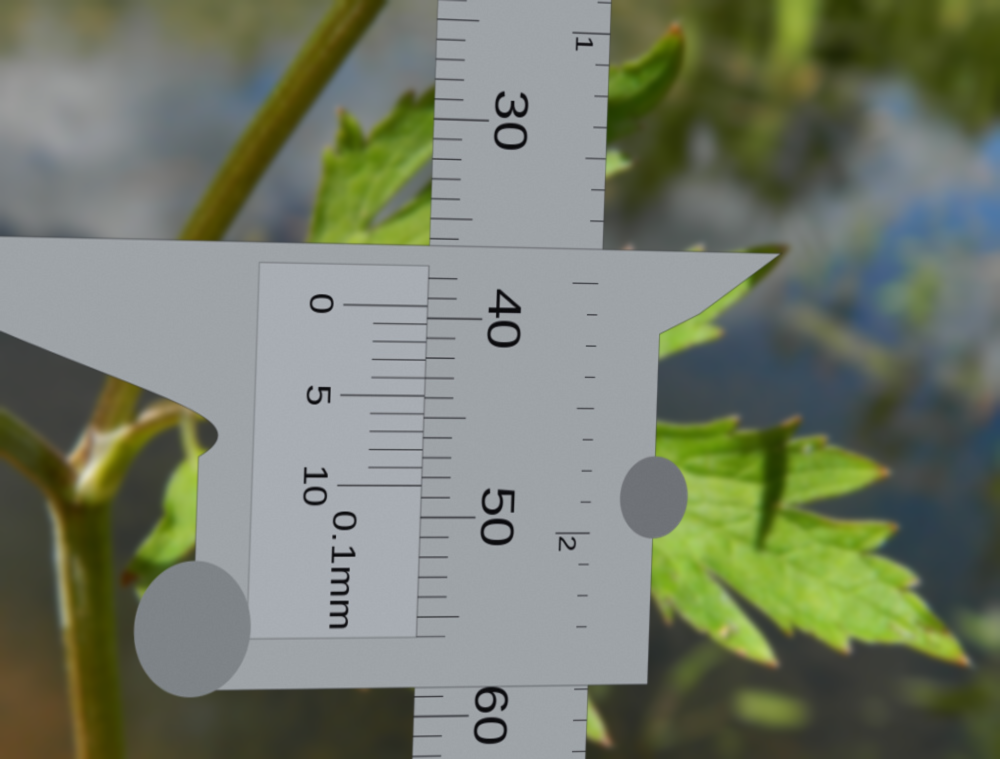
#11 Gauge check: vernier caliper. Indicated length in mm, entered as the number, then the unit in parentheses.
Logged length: 39.4 (mm)
